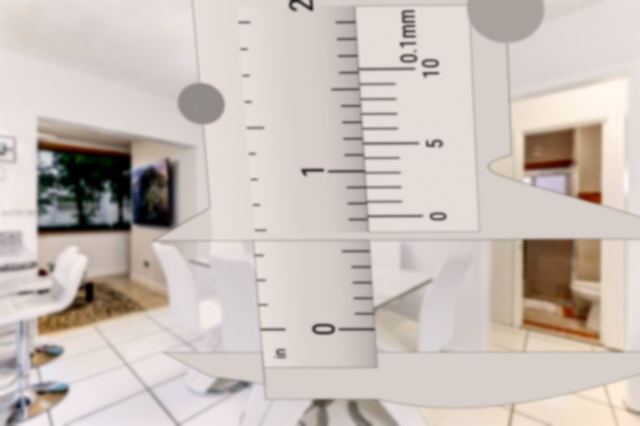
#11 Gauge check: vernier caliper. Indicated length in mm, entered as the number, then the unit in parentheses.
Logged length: 7.2 (mm)
